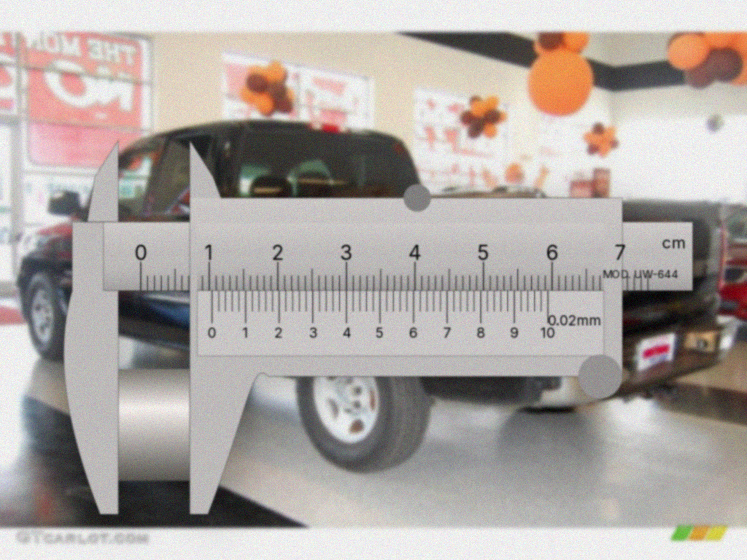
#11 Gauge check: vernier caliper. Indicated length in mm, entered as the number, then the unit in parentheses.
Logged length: 10.4 (mm)
